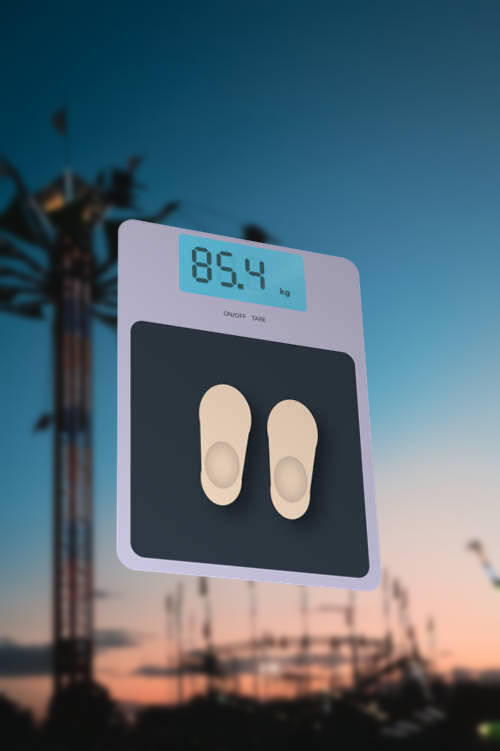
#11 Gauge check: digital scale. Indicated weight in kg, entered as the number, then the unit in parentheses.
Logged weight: 85.4 (kg)
